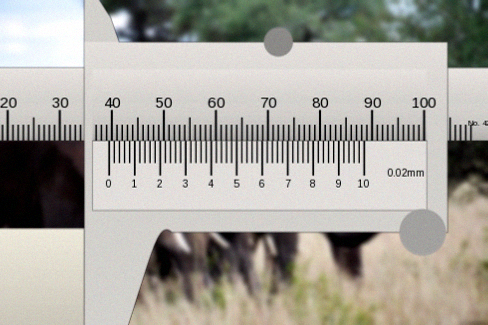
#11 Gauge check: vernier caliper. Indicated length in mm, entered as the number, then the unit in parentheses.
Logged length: 39.5 (mm)
